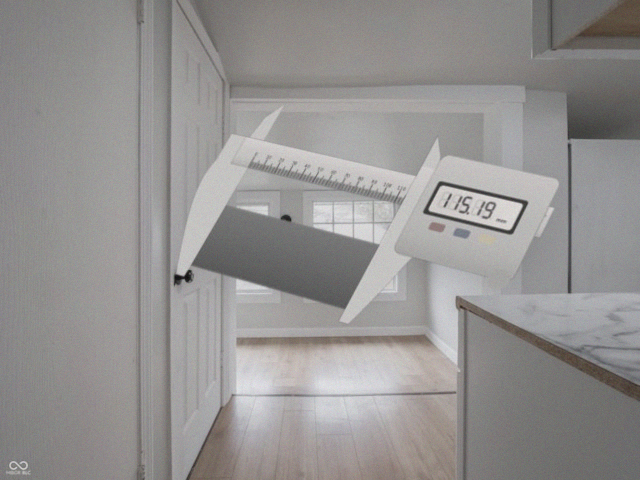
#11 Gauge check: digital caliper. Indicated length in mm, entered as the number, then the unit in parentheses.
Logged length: 115.19 (mm)
